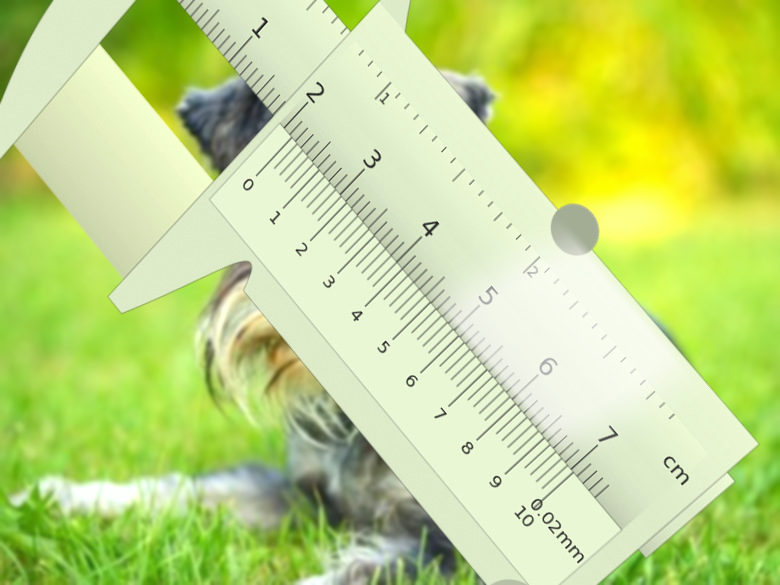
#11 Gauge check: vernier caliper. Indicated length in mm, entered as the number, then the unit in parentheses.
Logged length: 21.4 (mm)
